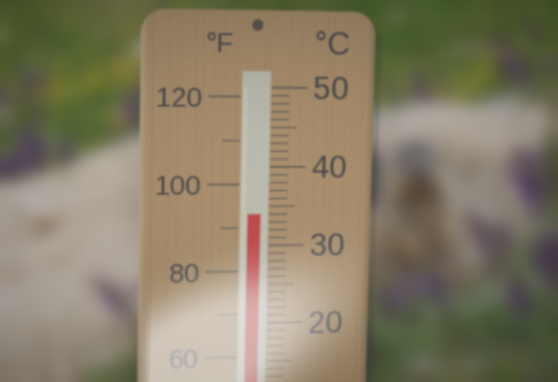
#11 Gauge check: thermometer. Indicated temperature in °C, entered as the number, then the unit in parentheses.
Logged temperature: 34 (°C)
